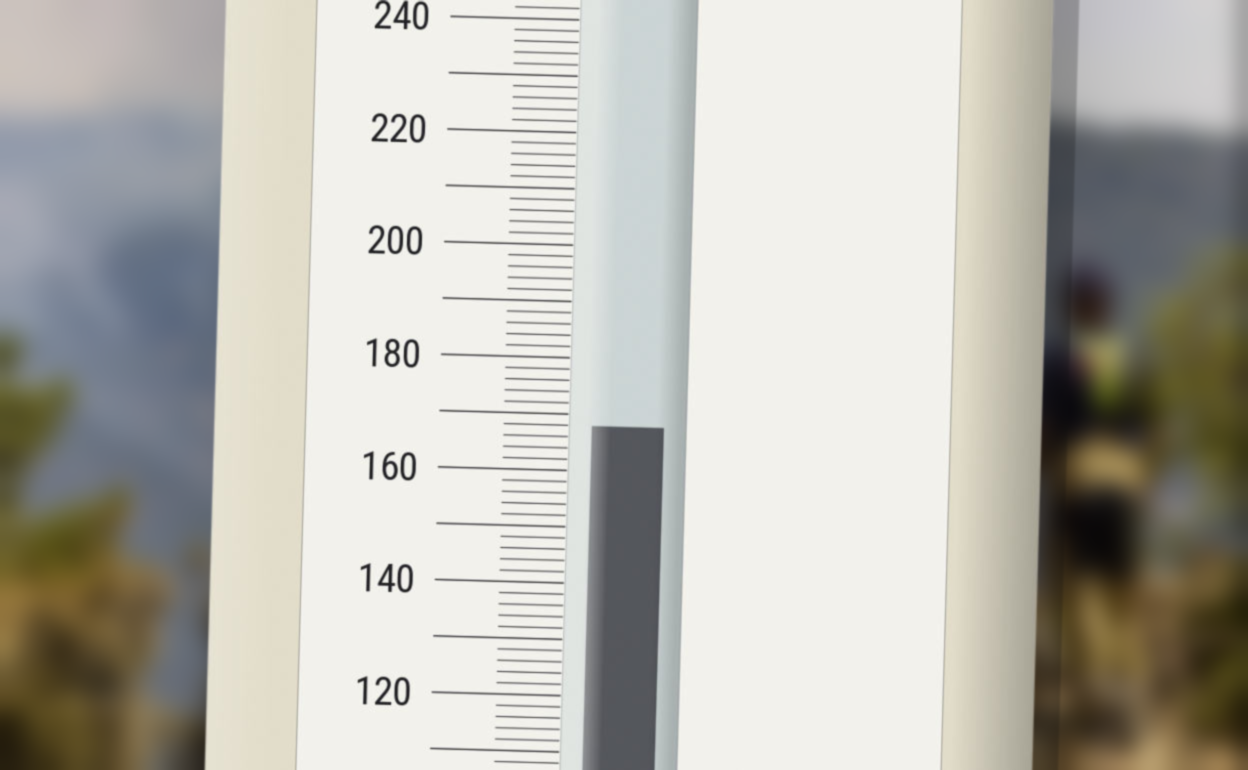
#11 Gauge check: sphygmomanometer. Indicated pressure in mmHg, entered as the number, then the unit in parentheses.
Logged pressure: 168 (mmHg)
